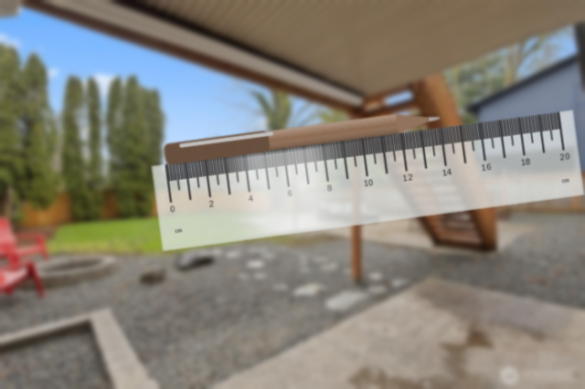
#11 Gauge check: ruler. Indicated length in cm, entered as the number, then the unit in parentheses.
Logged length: 14 (cm)
